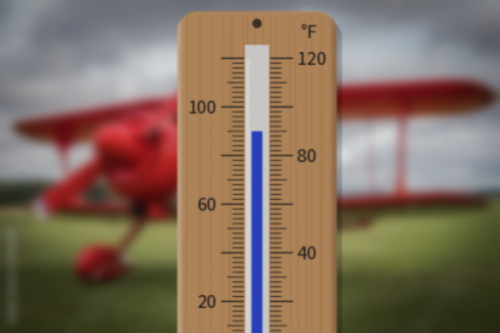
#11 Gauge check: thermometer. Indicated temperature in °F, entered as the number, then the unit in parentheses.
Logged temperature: 90 (°F)
